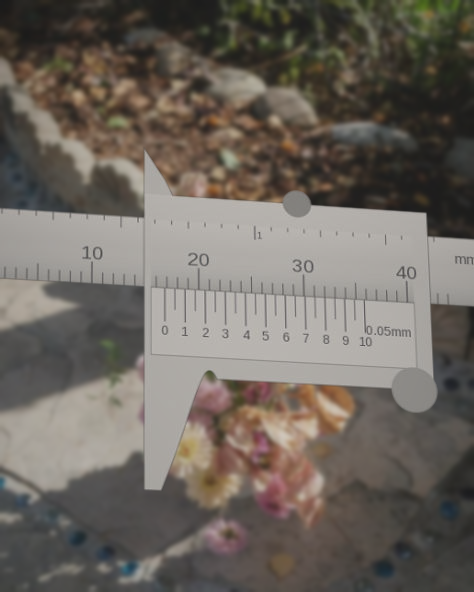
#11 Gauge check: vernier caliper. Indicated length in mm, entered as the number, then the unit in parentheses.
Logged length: 16.8 (mm)
